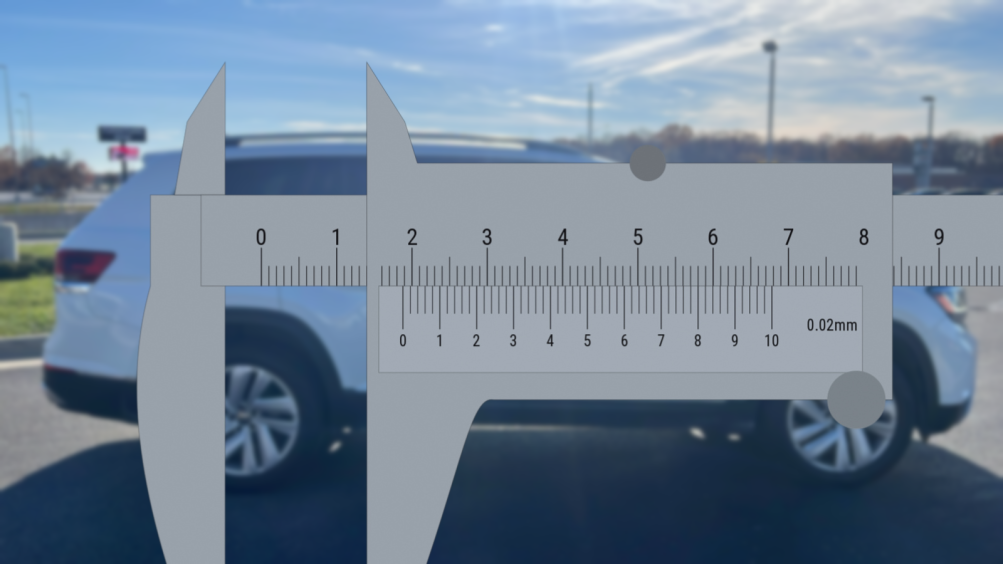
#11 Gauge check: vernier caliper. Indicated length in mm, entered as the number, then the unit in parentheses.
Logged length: 18.8 (mm)
